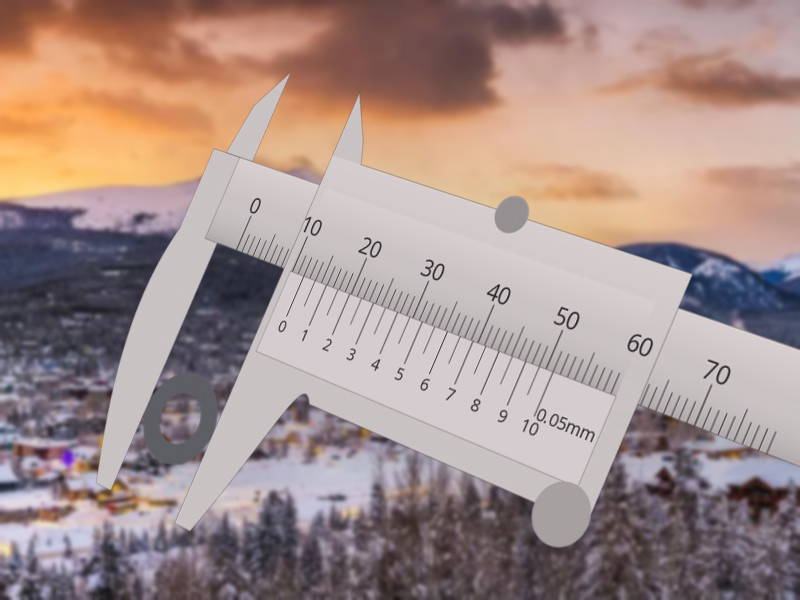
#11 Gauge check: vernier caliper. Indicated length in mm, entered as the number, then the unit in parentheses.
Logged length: 12.0 (mm)
